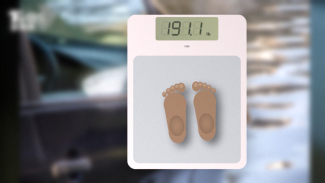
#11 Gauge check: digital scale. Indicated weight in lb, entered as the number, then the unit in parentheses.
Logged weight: 191.1 (lb)
